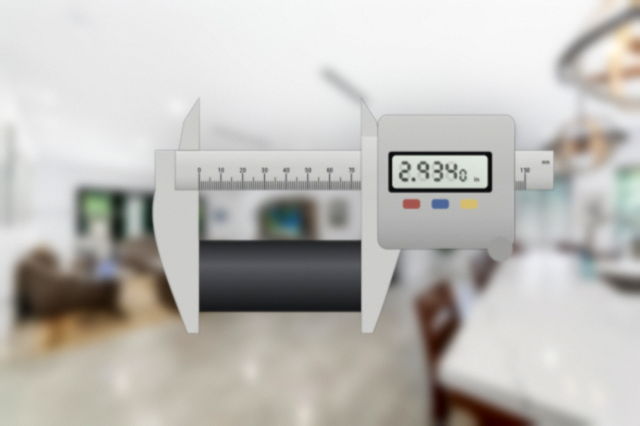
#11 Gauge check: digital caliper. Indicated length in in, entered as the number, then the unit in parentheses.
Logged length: 2.9340 (in)
